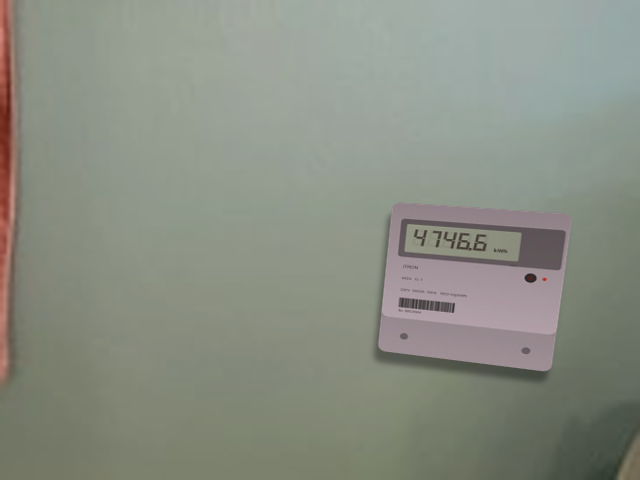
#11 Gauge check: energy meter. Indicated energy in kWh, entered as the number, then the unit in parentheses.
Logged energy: 4746.6 (kWh)
